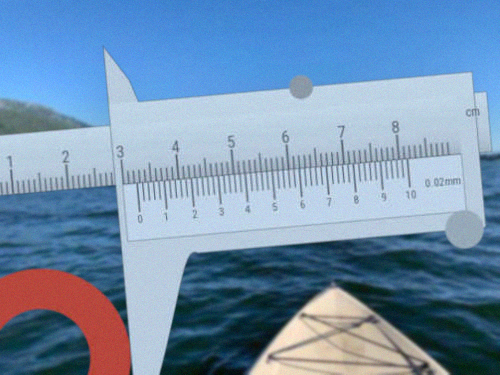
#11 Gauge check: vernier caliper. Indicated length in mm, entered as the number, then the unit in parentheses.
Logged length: 32.5 (mm)
